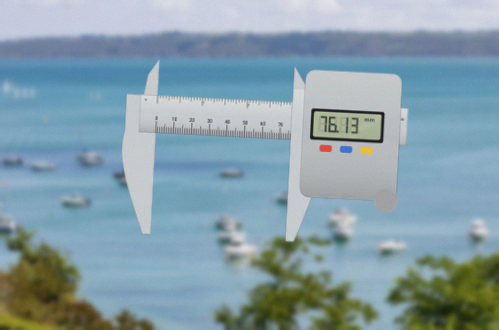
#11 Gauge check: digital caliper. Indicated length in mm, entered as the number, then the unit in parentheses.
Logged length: 76.13 (mm)
